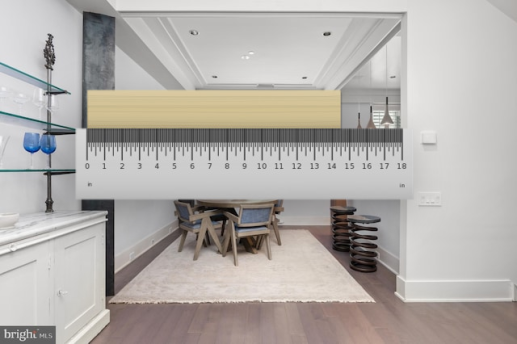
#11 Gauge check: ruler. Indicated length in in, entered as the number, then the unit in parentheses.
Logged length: 14.5 (in)
